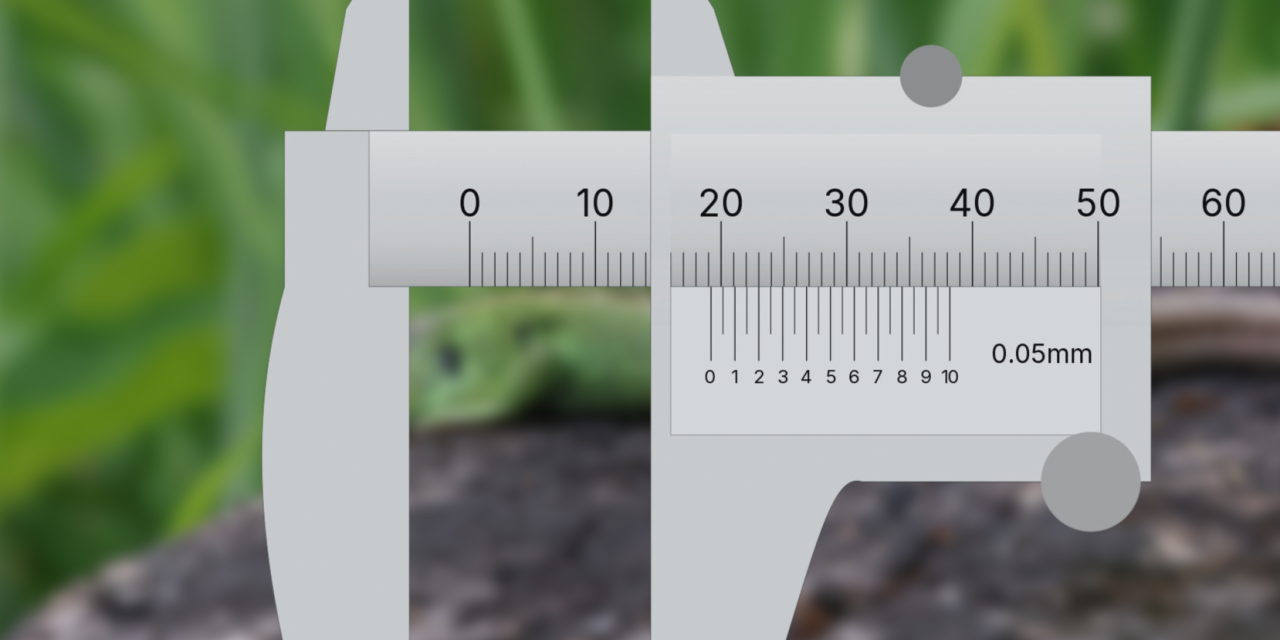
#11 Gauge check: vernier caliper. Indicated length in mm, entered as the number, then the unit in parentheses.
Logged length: 19.2 (mm)
